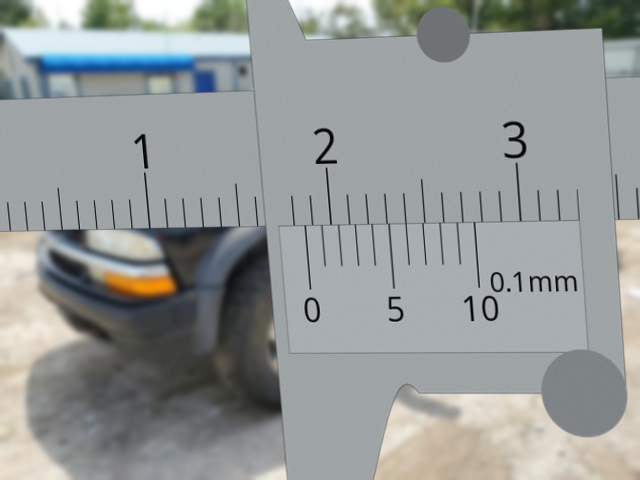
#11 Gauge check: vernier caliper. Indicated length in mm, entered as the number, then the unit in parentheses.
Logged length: 18.6 (mm)
